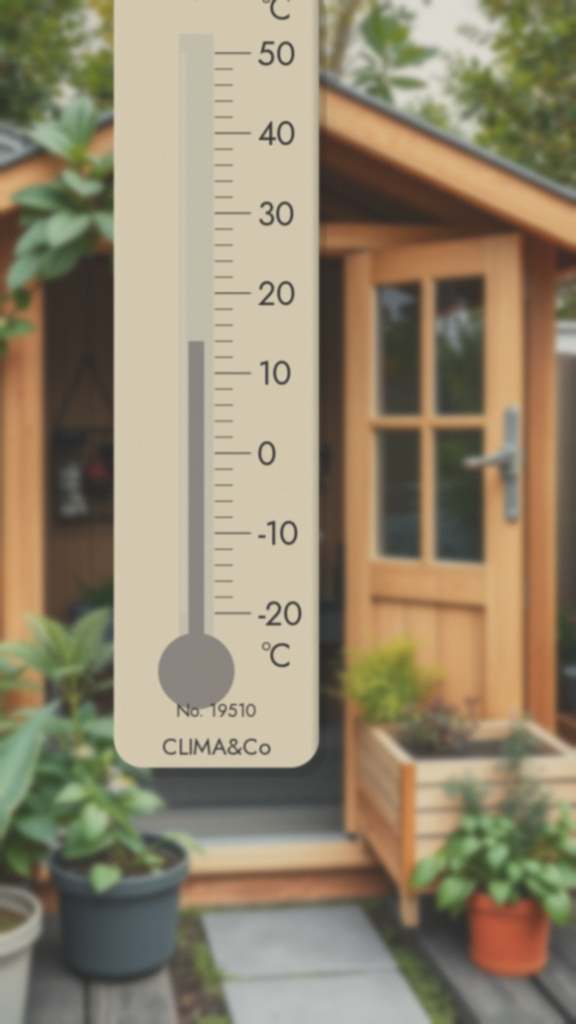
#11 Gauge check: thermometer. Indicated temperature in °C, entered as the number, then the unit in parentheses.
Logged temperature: 14 (°C)
